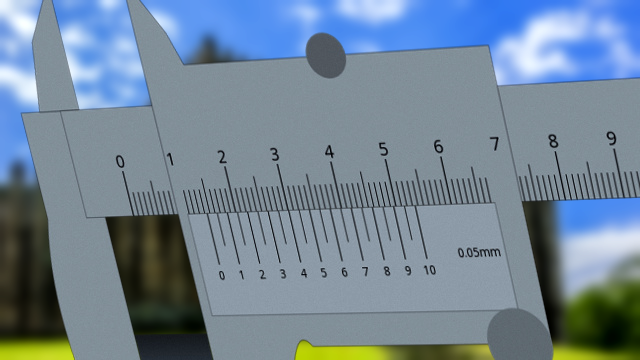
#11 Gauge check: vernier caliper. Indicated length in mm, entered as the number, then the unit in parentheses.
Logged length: 14.5 (mm)
